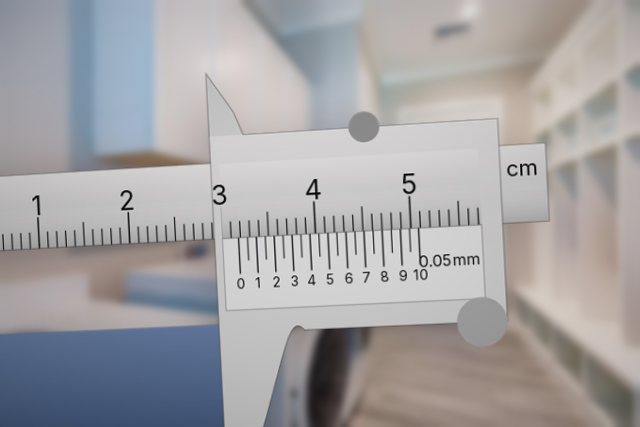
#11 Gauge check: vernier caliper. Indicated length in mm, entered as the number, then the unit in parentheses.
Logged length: 31.8 (mm)
